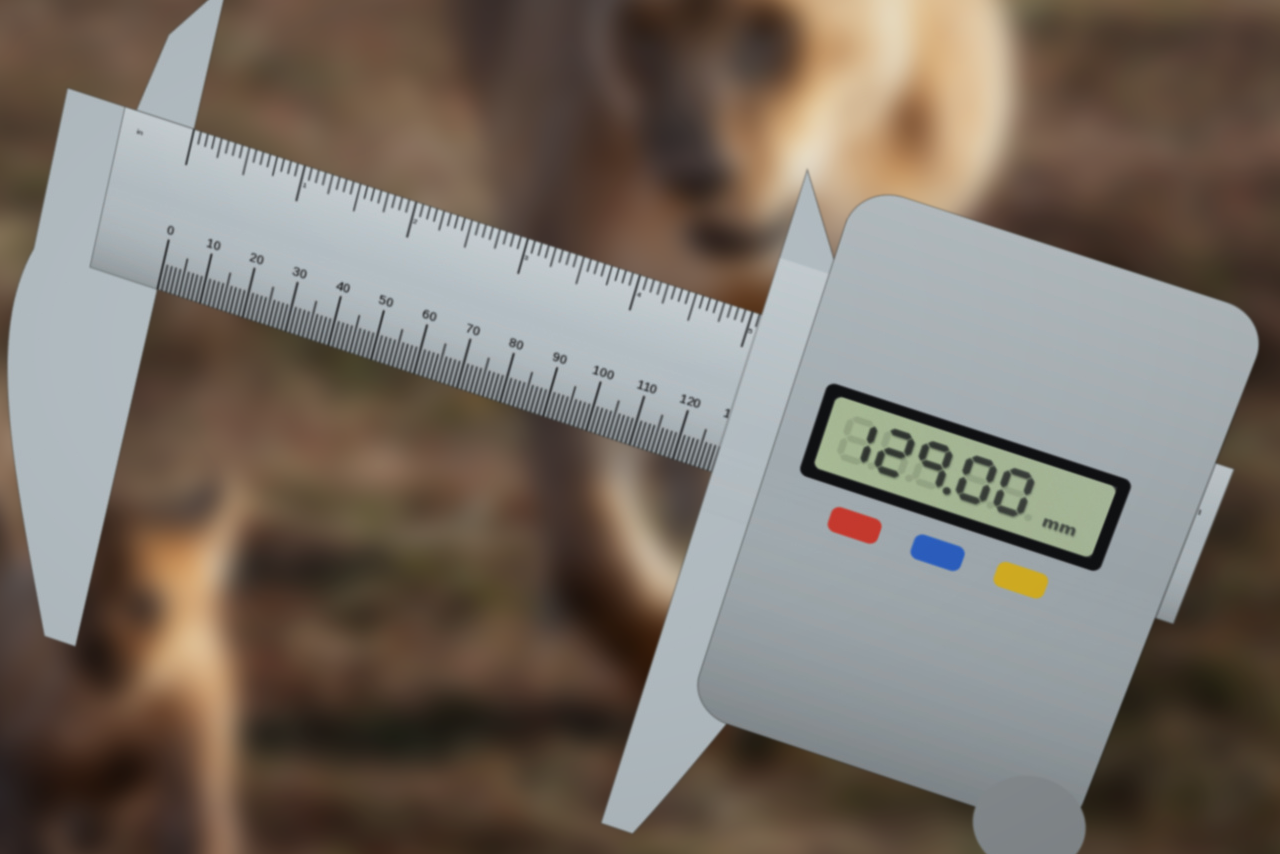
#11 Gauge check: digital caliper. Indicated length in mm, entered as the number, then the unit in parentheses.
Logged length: 129.00 (mm)
